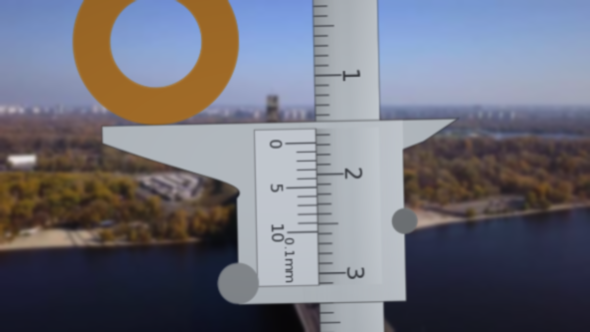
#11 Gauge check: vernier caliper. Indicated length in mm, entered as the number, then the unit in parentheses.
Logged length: 16.8 (mm)
